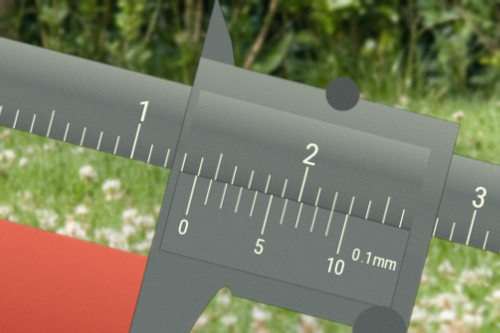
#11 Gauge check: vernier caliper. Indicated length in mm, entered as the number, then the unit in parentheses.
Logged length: 13.9 (mm)
